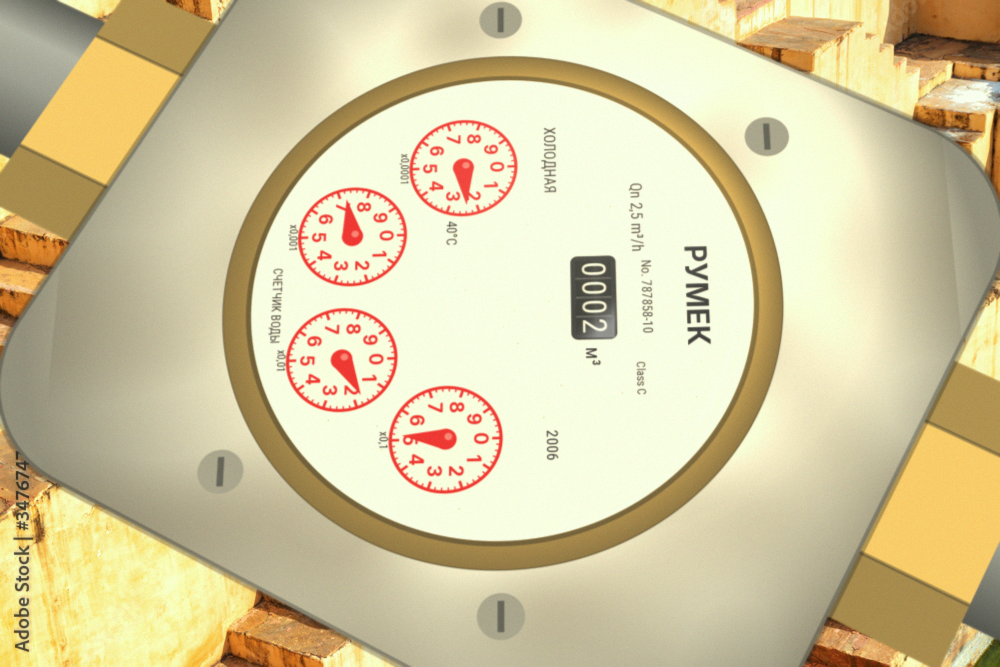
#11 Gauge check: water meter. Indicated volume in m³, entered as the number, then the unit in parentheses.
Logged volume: 2.5172 (m³)
